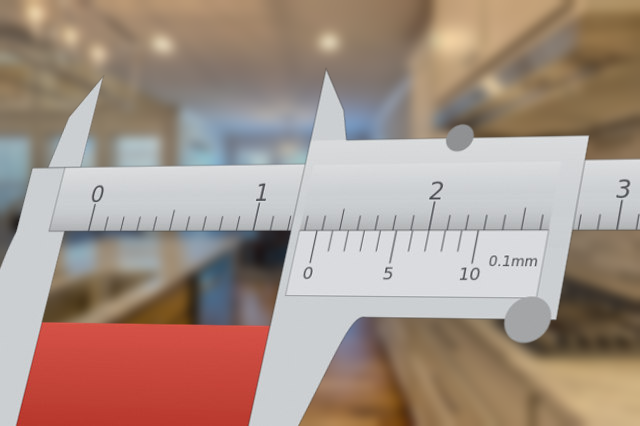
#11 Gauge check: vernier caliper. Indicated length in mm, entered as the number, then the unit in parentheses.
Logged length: 13.7 (mm)
